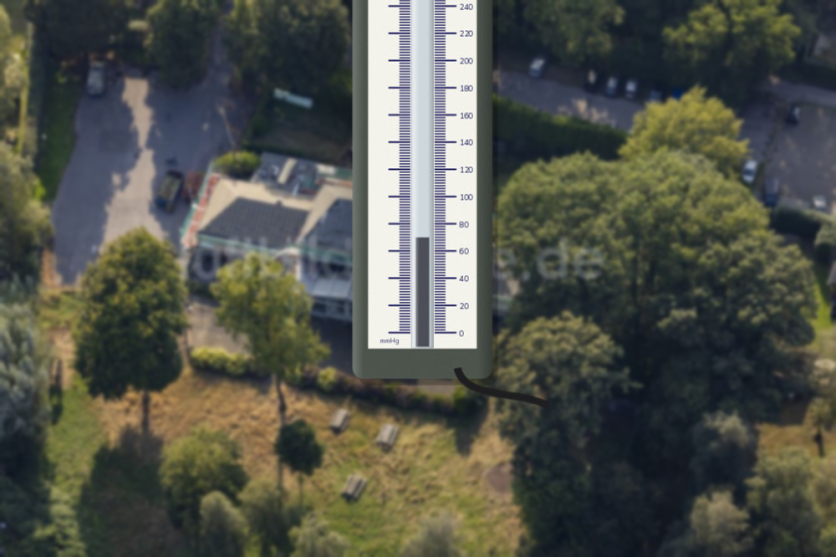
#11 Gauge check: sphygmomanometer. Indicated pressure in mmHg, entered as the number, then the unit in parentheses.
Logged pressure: 70 (mmHg)
